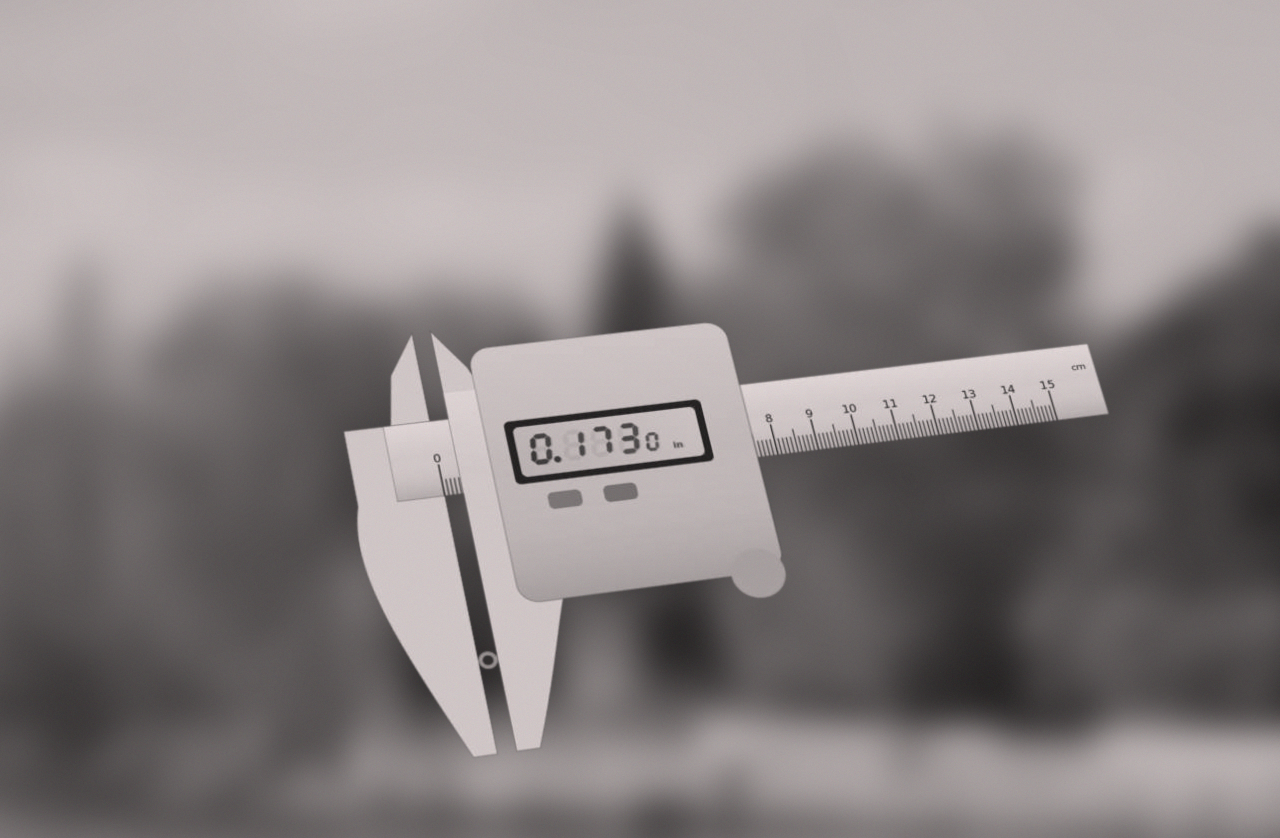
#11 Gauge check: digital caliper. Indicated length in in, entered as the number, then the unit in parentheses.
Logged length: 0.1730 (in)
